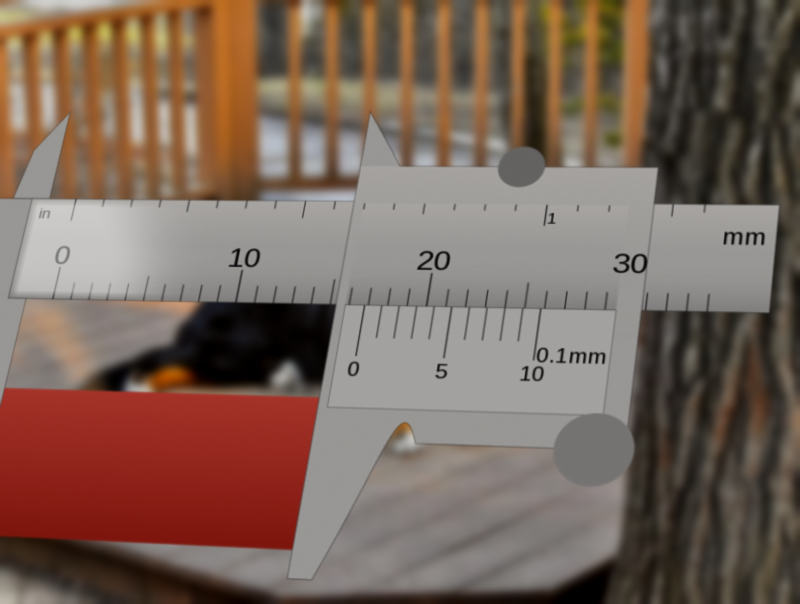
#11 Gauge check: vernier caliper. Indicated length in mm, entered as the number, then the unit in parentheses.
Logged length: 16.8 (mm)
